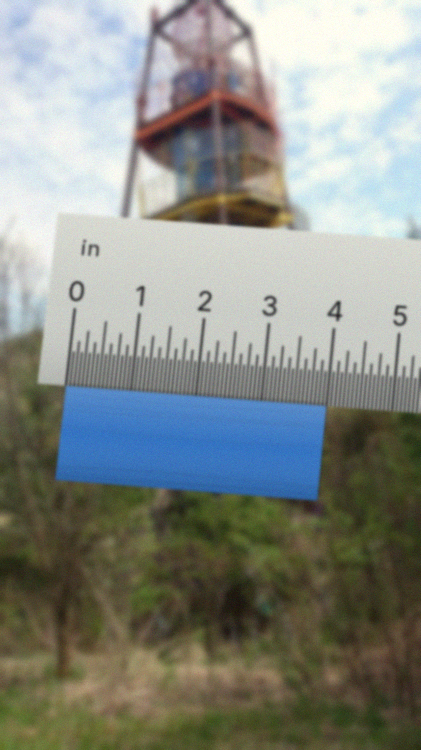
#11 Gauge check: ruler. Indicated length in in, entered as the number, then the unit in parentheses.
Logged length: 4 (in)
